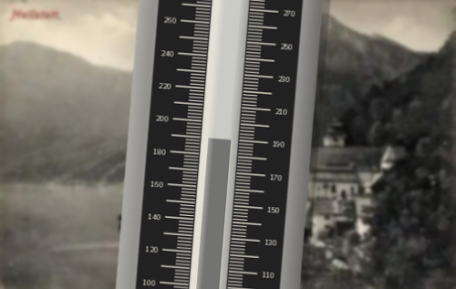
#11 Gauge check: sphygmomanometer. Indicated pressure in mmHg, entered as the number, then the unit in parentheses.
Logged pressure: 190 (mmHg)
